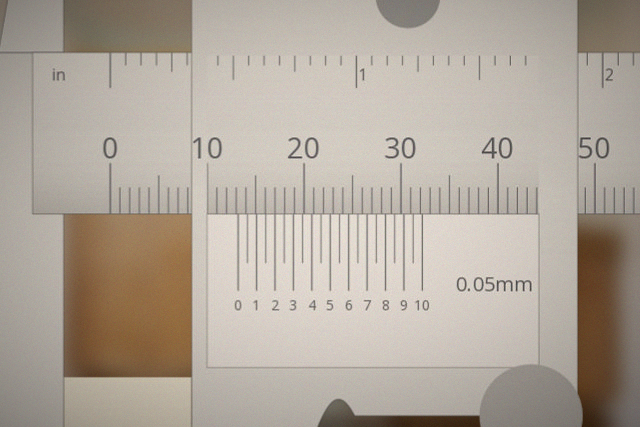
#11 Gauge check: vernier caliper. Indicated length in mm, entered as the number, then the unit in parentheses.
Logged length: 13.2 (mm)
